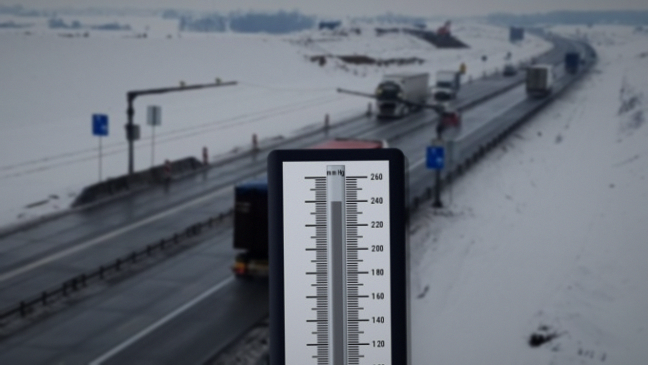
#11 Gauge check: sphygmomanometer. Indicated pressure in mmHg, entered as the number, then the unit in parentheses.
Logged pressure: 240 (mmHg)
